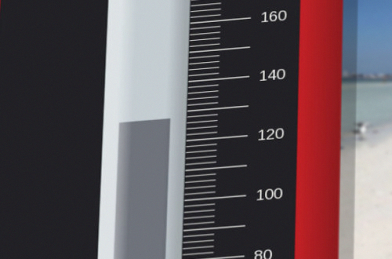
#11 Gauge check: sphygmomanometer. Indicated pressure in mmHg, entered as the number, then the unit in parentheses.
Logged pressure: 128 (mmHg)
